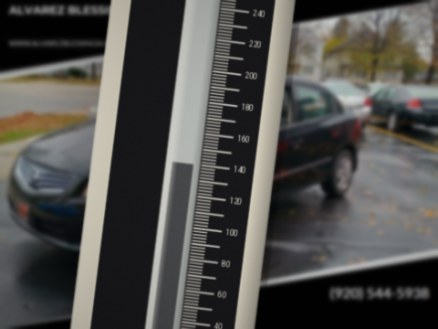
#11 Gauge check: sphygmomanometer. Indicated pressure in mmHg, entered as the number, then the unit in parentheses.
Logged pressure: 140 (mmHg)
